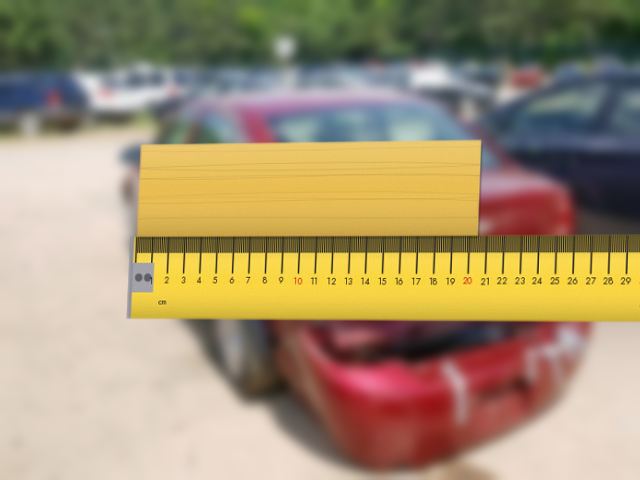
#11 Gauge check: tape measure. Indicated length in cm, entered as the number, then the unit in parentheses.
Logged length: 20.5 (cm)
